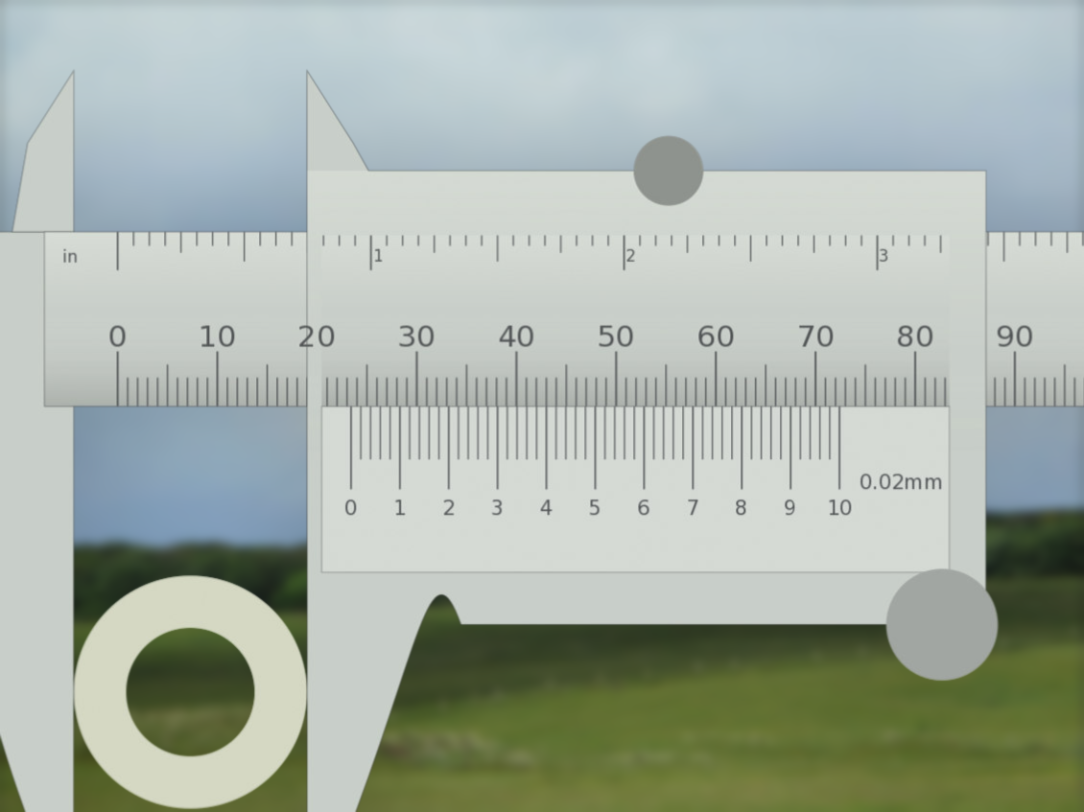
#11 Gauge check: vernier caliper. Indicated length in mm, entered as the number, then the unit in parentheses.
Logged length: 23.4 (mm)
